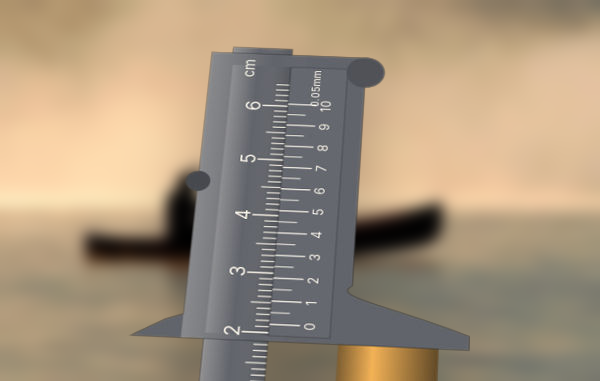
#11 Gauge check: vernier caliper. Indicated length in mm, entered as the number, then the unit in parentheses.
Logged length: 21.4 (mm)
